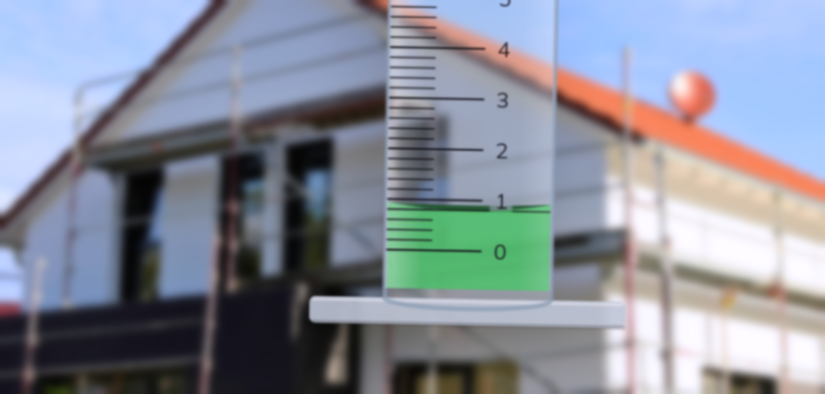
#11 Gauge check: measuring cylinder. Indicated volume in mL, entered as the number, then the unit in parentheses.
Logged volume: 0.8 (mL)
